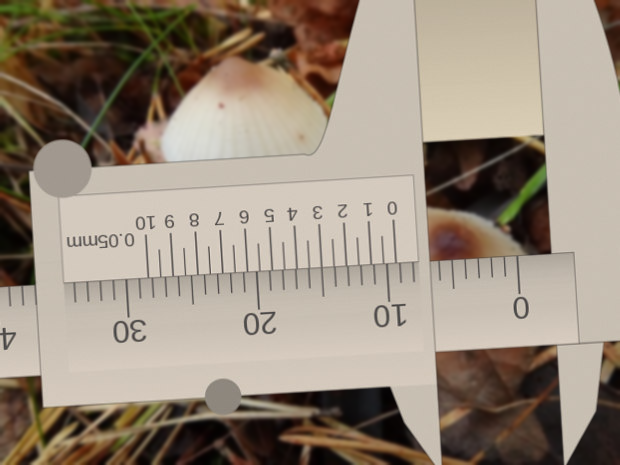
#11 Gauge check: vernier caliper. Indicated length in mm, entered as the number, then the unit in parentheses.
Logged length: 9.3 (mm)
